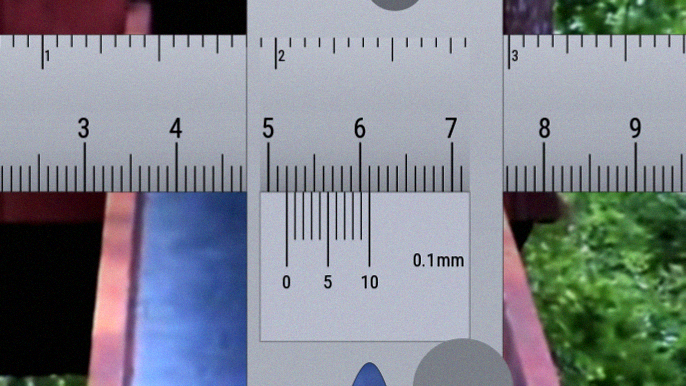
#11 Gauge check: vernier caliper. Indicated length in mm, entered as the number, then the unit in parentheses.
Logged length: 52.0 (mm)
